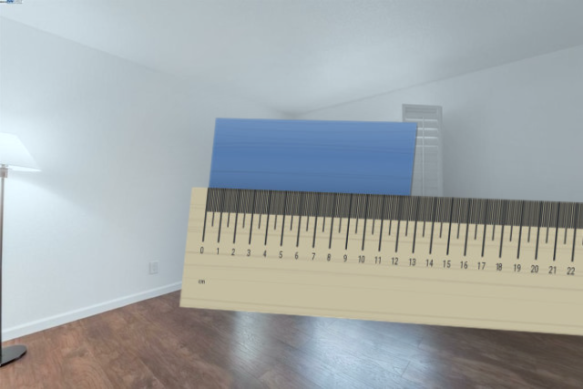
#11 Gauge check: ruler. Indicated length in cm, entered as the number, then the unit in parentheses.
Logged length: 12.5 (cm)
